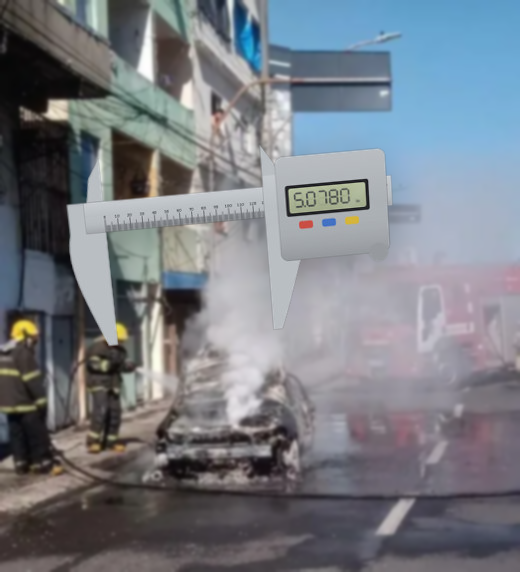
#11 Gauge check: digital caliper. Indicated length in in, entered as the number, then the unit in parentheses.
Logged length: 5.0780 (in)
